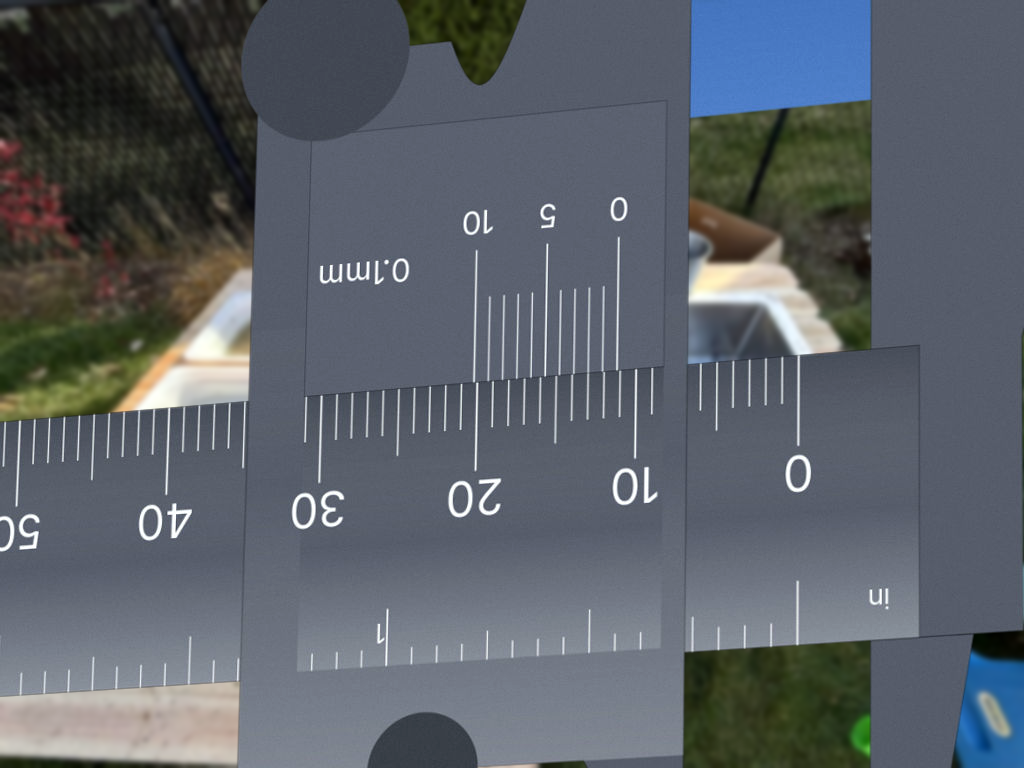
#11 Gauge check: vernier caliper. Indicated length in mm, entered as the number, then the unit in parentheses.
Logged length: 11.2 (mm)
